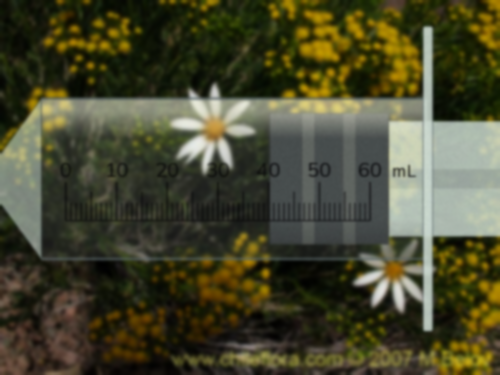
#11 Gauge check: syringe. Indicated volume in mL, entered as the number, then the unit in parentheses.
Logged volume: 40 (mL)
